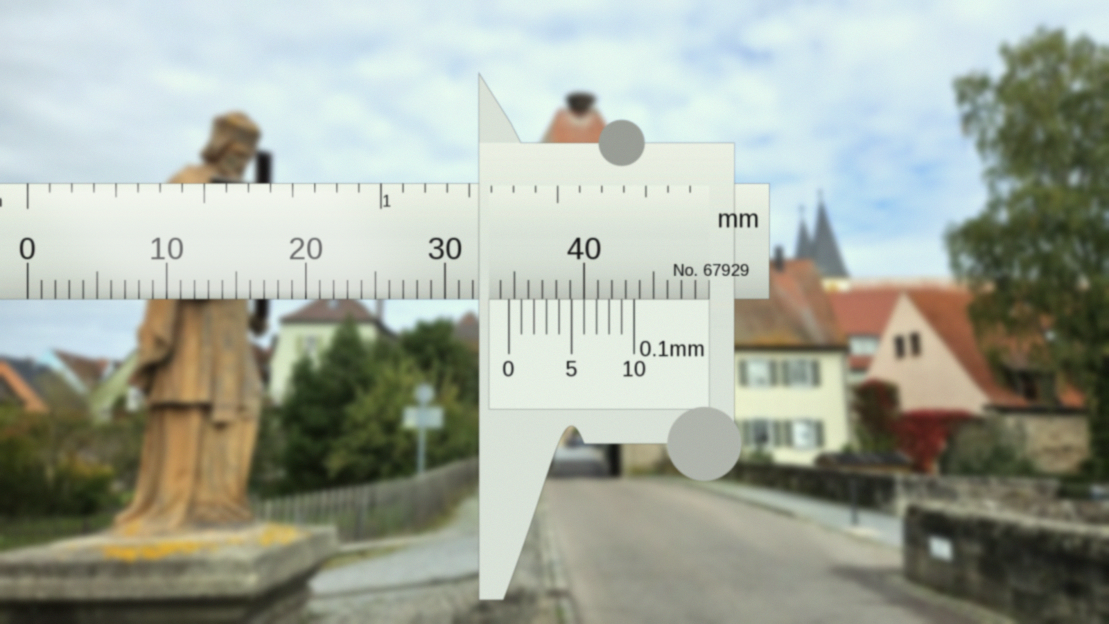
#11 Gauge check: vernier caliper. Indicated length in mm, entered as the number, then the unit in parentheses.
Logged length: 34.6 (mm)
